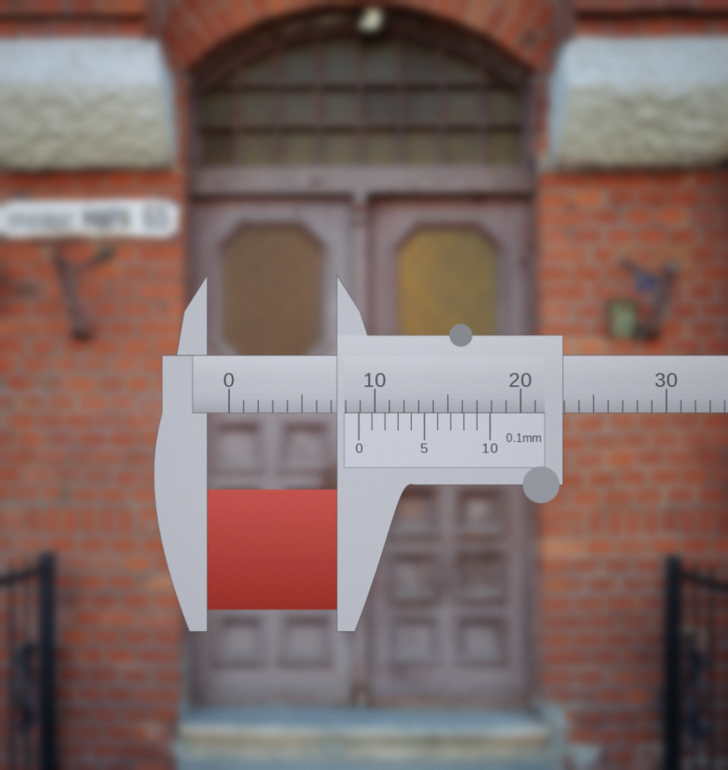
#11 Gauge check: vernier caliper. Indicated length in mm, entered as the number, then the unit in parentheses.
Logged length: 8.9 (mm)
